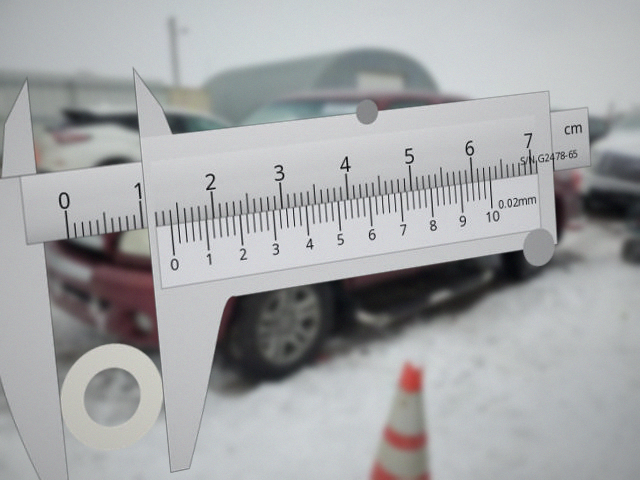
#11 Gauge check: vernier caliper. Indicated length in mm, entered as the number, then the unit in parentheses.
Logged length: 14.0 (mm)
